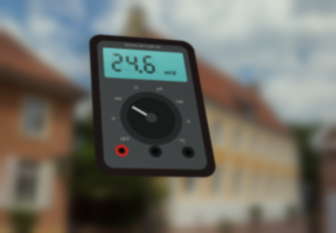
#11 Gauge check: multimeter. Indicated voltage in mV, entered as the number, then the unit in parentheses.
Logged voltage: 24.6 (mV)
